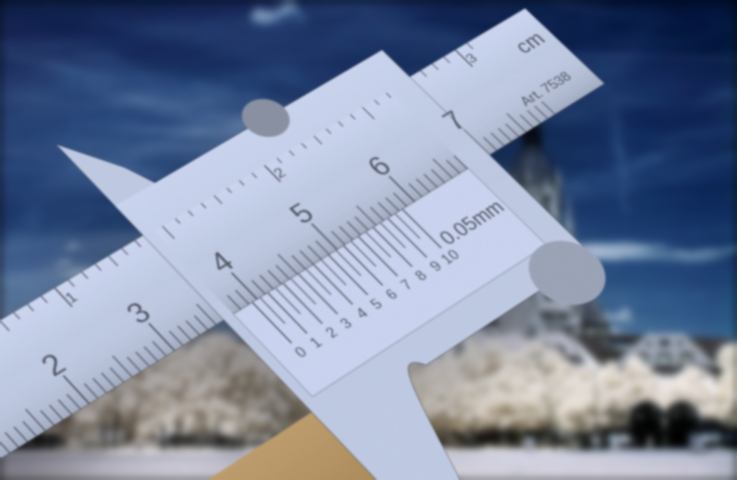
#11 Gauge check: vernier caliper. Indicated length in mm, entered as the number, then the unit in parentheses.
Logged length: 39.4 (mm)
